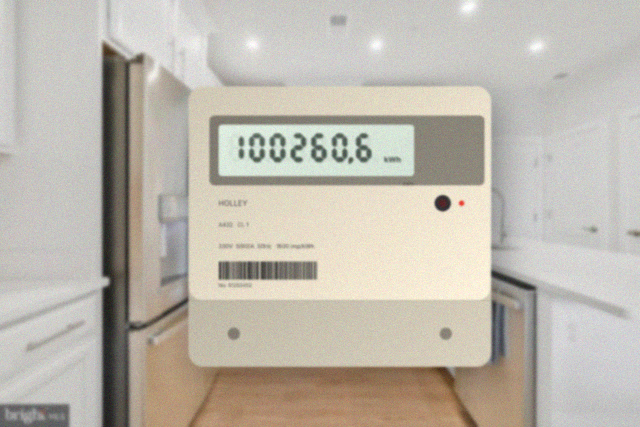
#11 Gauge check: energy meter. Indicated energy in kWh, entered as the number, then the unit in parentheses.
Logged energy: 100260.6 (kWh)
